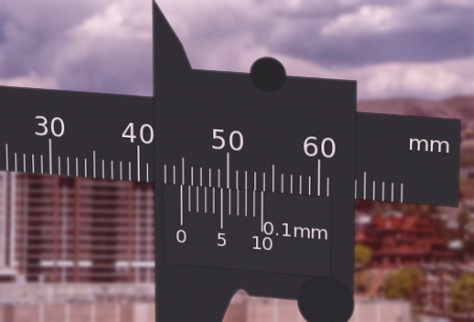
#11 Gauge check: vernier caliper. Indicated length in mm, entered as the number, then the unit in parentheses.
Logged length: 44.8 (mm)
